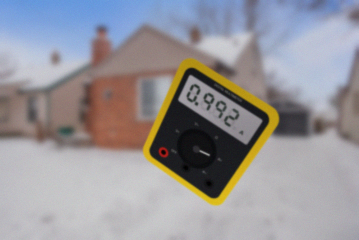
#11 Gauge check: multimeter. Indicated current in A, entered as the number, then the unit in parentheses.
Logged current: 0.992 (A)
